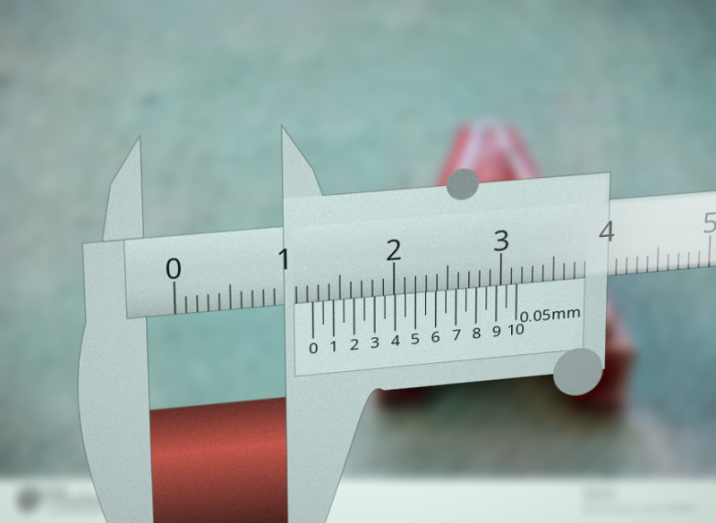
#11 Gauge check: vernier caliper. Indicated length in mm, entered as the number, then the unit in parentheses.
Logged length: 12.5 (mm)
